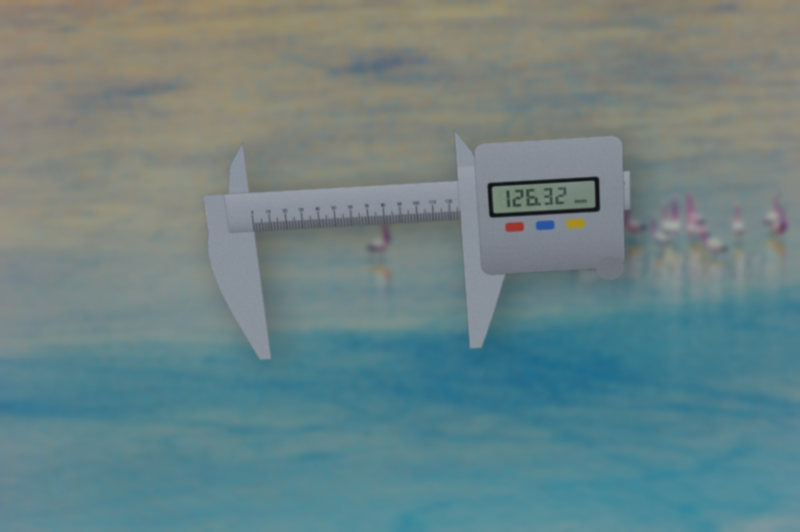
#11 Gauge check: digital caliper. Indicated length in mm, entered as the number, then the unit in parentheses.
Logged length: 126.32 (mm)
